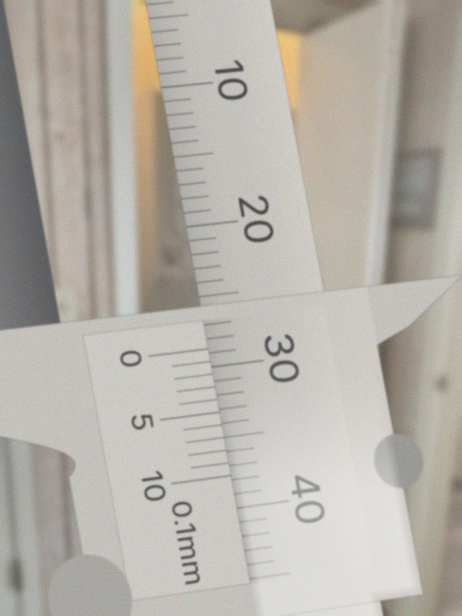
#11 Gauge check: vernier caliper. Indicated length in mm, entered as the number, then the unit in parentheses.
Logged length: 28.7 (mm)
